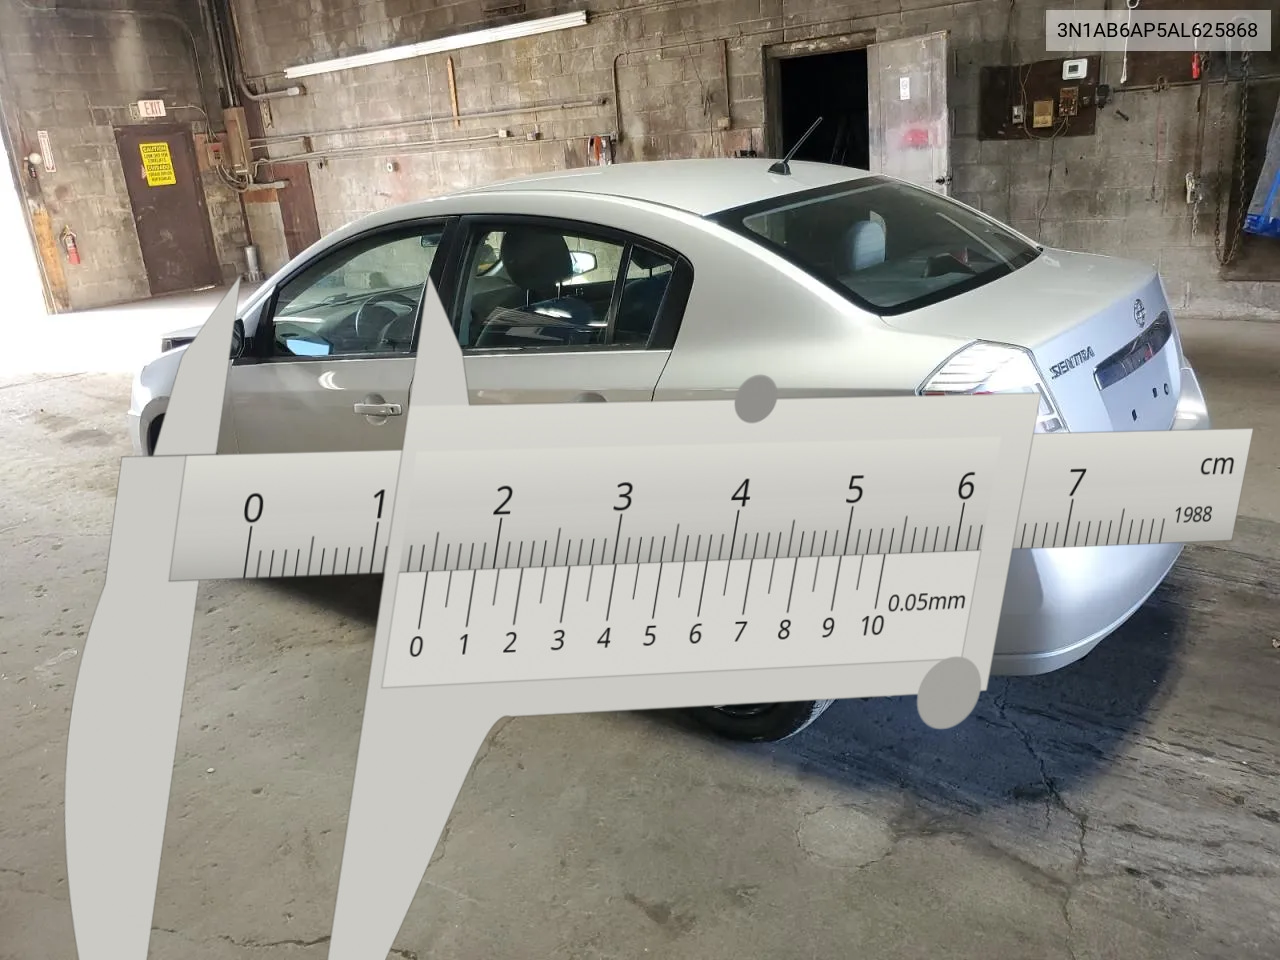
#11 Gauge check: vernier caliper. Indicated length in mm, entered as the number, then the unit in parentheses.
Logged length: 14.6 (mm)
